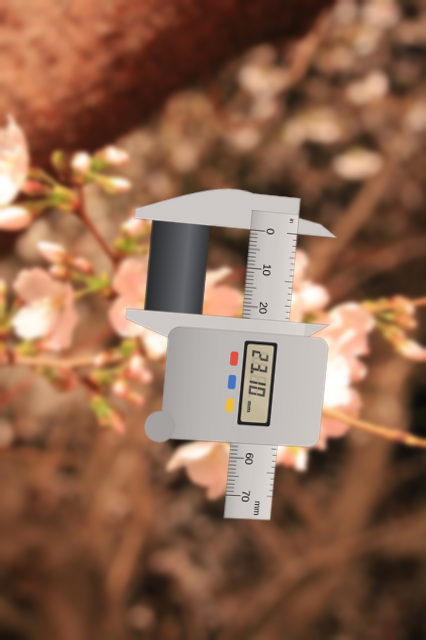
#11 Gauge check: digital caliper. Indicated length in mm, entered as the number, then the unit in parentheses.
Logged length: 23.10 (mm)
